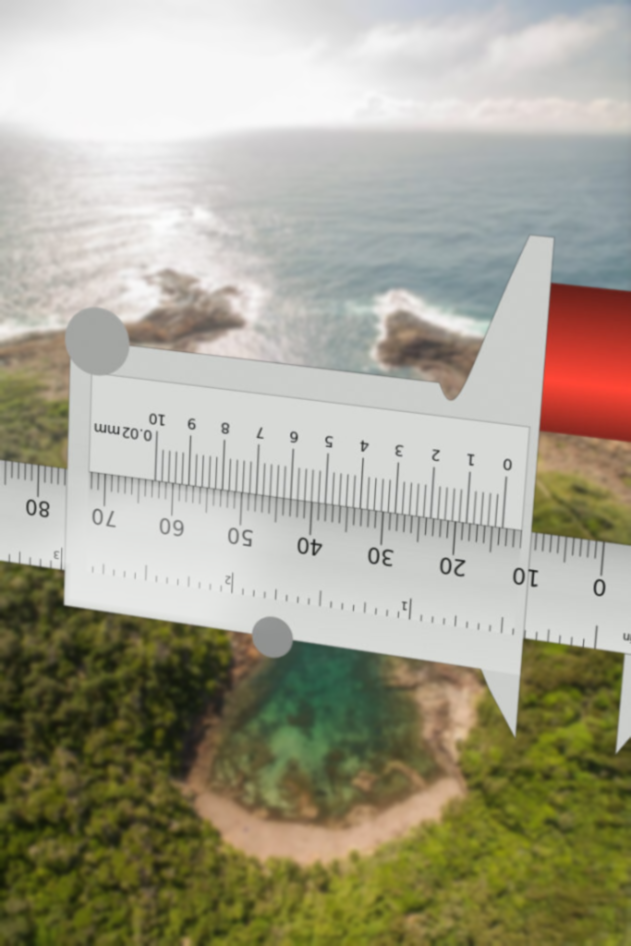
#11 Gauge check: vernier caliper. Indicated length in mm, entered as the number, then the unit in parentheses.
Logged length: 13.6 (mm)
